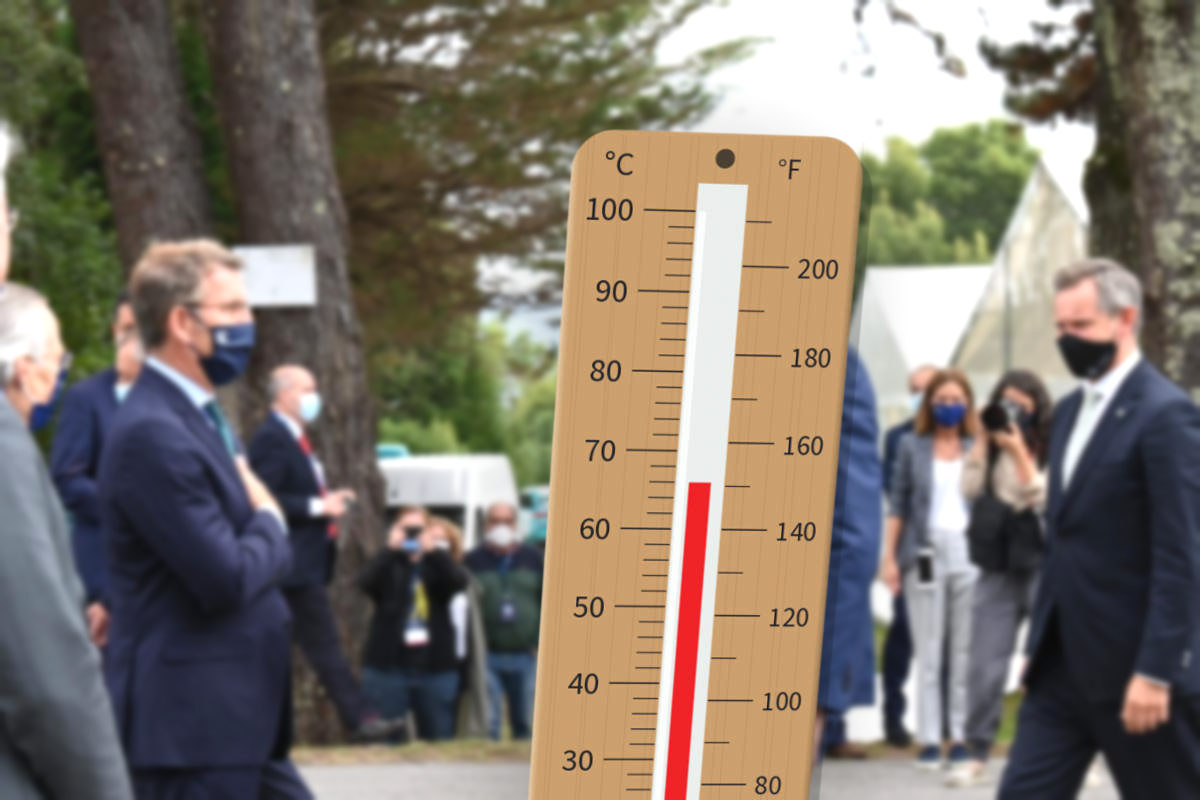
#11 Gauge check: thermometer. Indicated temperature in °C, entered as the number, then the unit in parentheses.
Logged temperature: 66 (°C)
